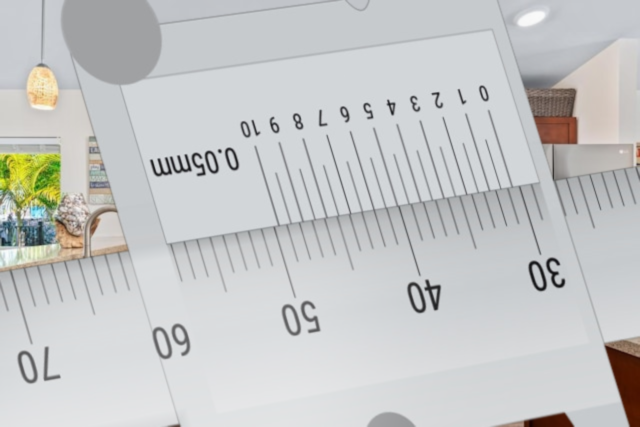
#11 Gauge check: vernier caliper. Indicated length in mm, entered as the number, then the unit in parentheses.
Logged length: 30.6 (mm)
